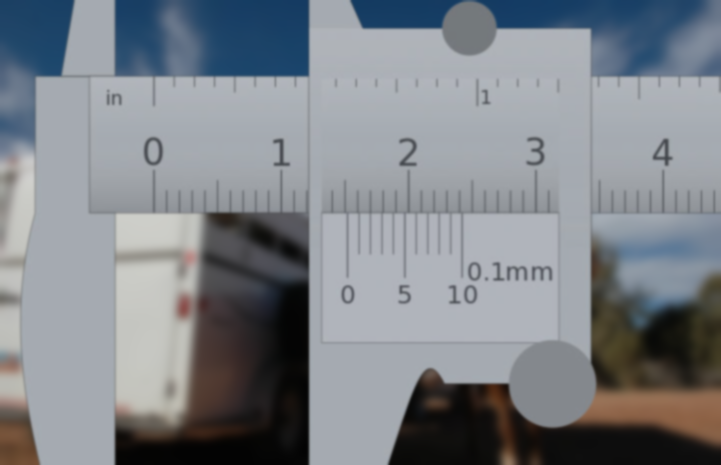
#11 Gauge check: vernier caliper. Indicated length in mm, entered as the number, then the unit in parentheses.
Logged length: 15.2 (mm)
